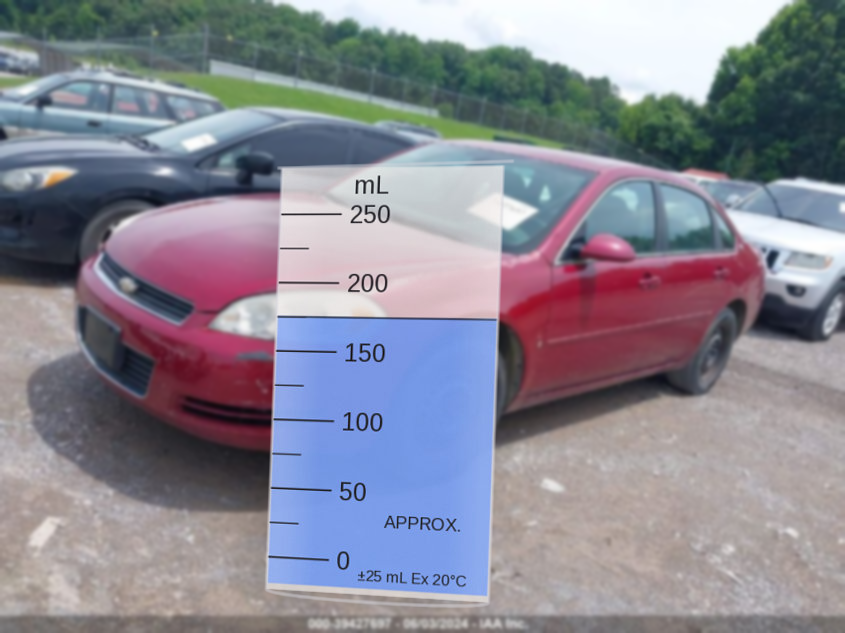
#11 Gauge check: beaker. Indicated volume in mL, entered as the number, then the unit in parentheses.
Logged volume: 175 (mL)
